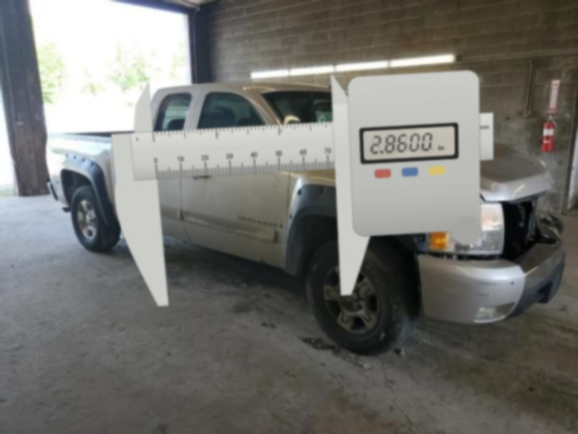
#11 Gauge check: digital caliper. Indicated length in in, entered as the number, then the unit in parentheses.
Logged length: 2.8600 (in)
